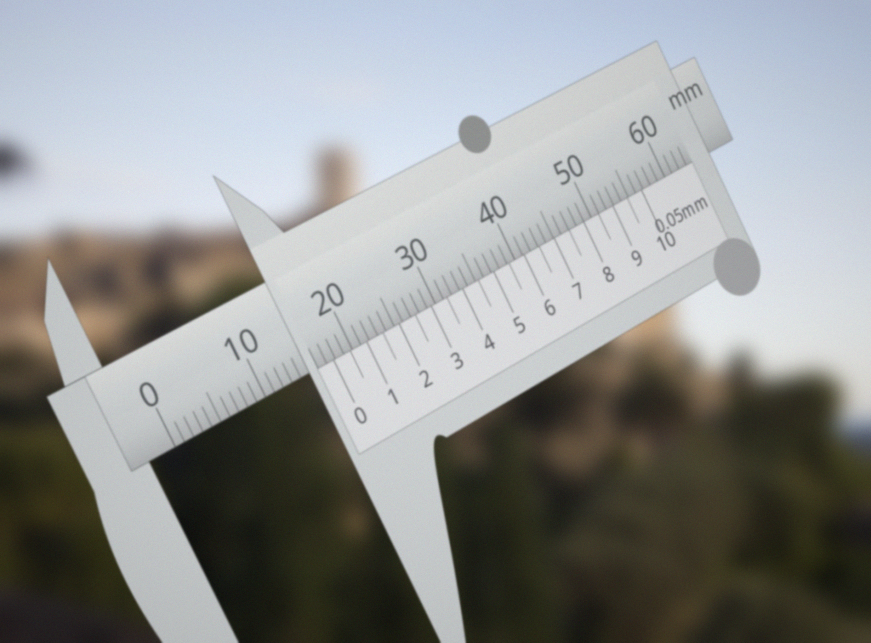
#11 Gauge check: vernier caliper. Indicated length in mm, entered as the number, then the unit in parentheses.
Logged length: 17.8 (mm)
